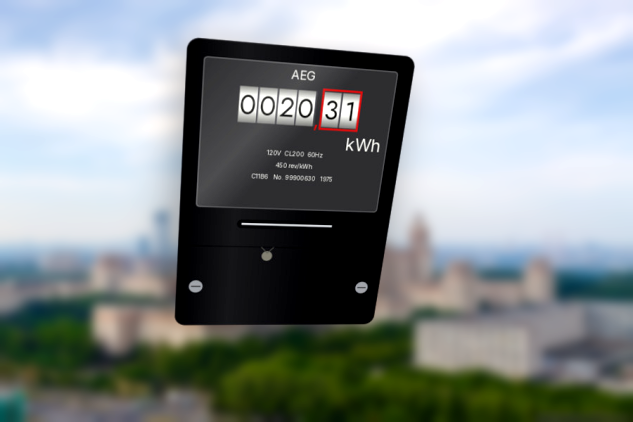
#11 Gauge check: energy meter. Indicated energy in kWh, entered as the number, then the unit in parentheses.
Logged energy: 20.31 (kWh)
